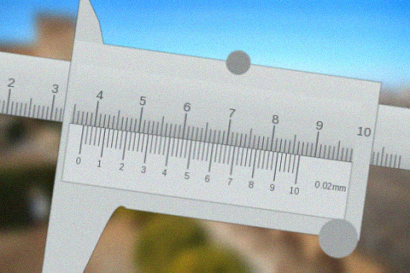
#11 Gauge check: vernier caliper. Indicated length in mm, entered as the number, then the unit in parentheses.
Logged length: 37.5 (mm)
